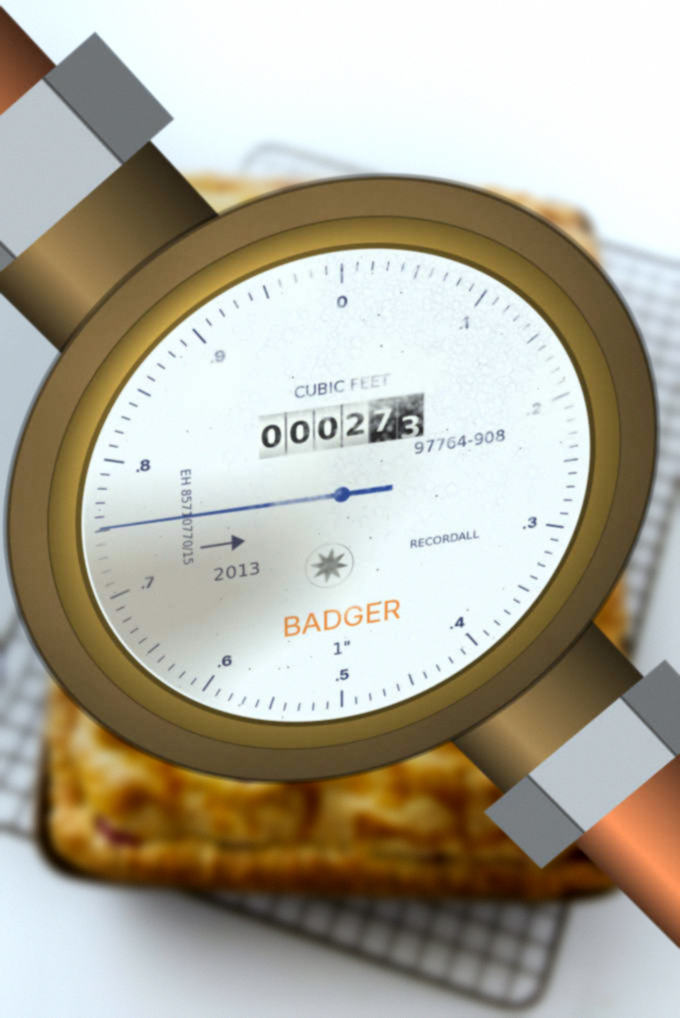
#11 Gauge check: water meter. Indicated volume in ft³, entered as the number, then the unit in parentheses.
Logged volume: 272.75 (ft³)
